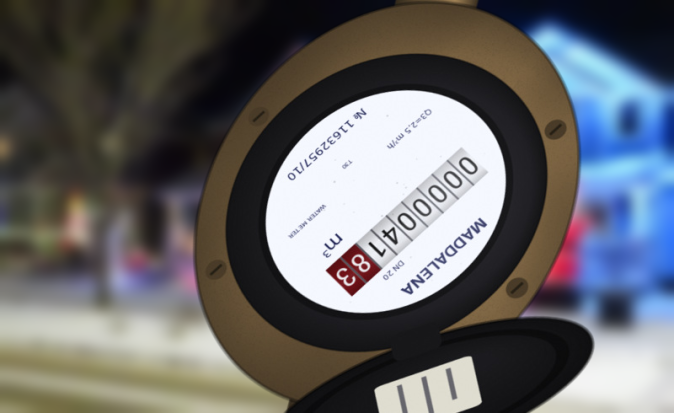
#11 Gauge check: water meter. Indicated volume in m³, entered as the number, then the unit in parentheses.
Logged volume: 41.83 (m³)
